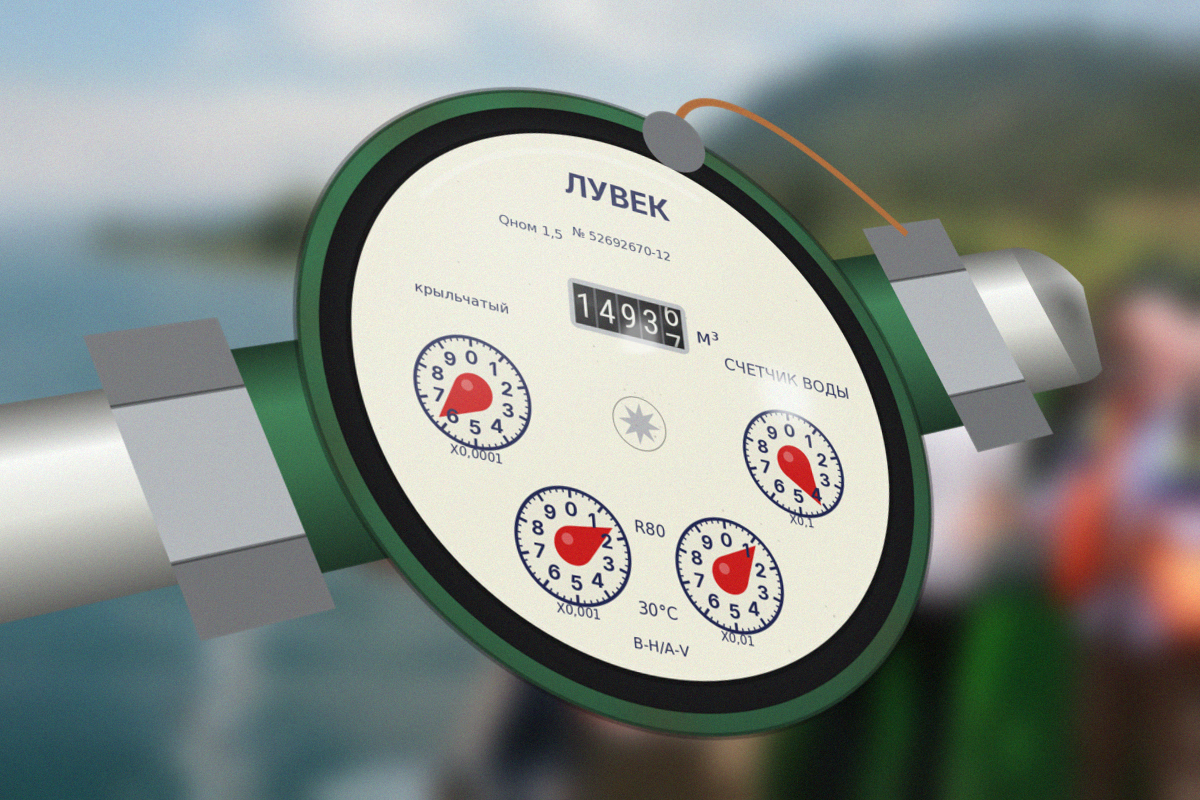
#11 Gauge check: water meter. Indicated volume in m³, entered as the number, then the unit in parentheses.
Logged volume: 14936.4116 (m³)
